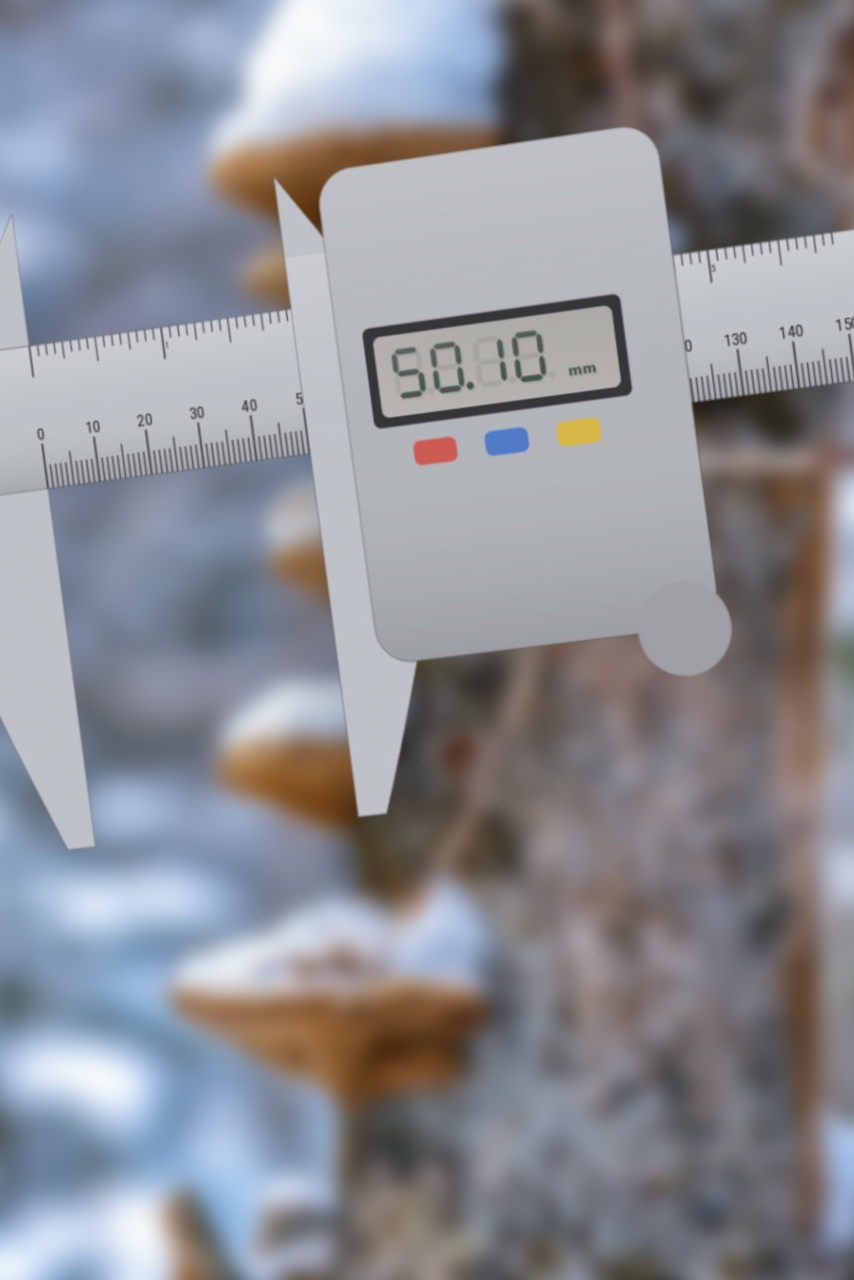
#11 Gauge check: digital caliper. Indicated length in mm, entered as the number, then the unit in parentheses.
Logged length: 50.10 (mm)
